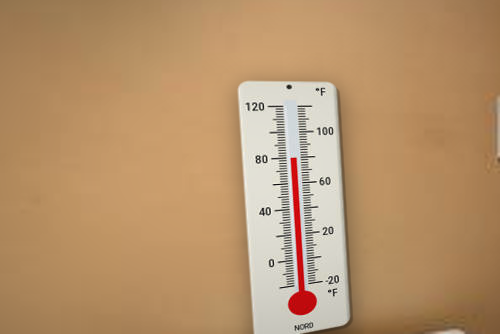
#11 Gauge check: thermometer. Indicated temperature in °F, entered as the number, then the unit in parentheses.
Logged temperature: 80 (°F)
